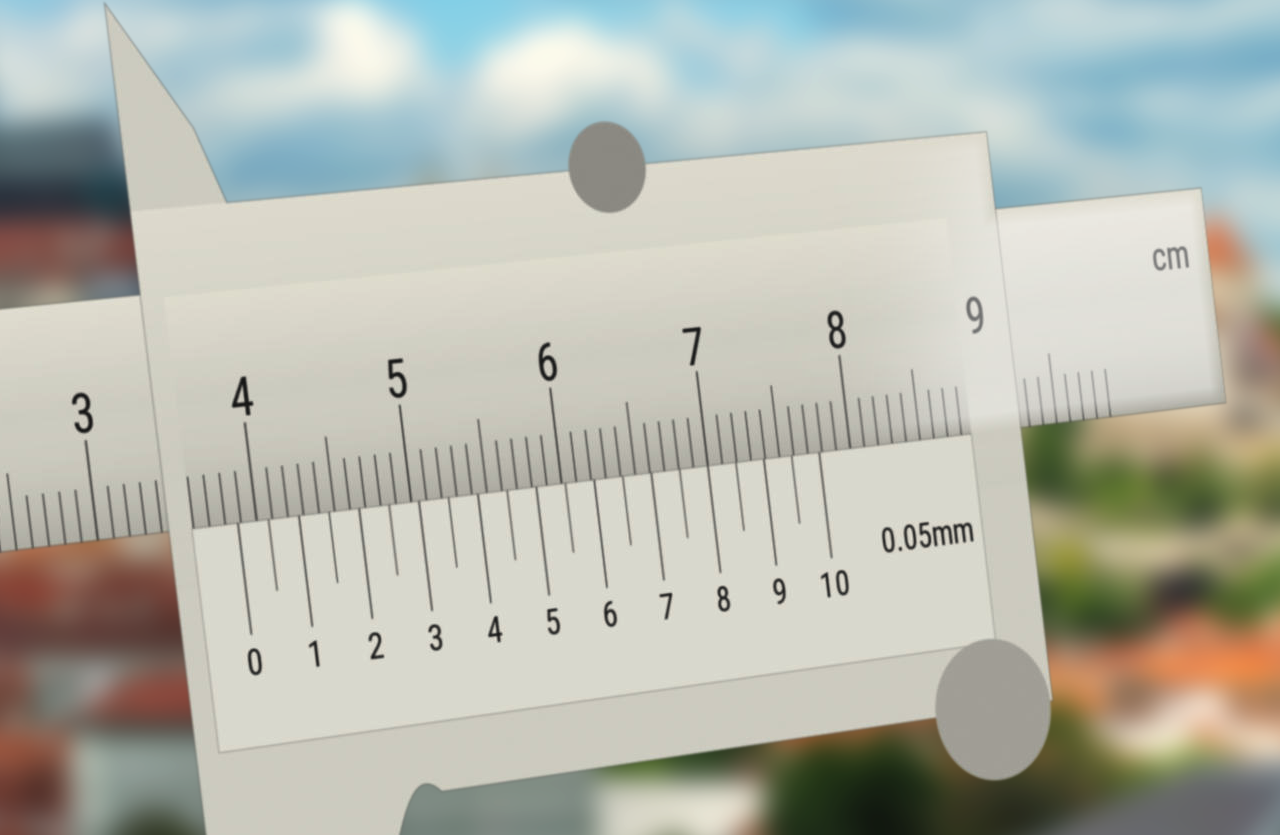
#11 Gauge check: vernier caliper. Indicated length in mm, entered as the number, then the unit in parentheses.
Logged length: 38.8 (mm)
